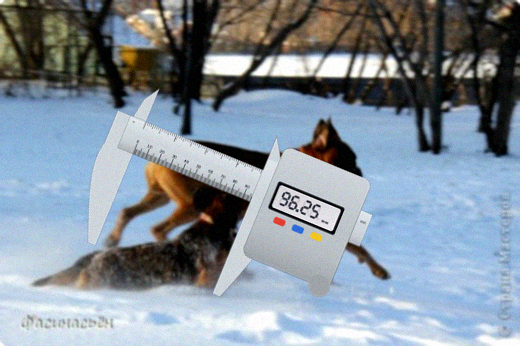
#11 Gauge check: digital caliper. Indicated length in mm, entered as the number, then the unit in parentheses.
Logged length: 96.25 (mm)
